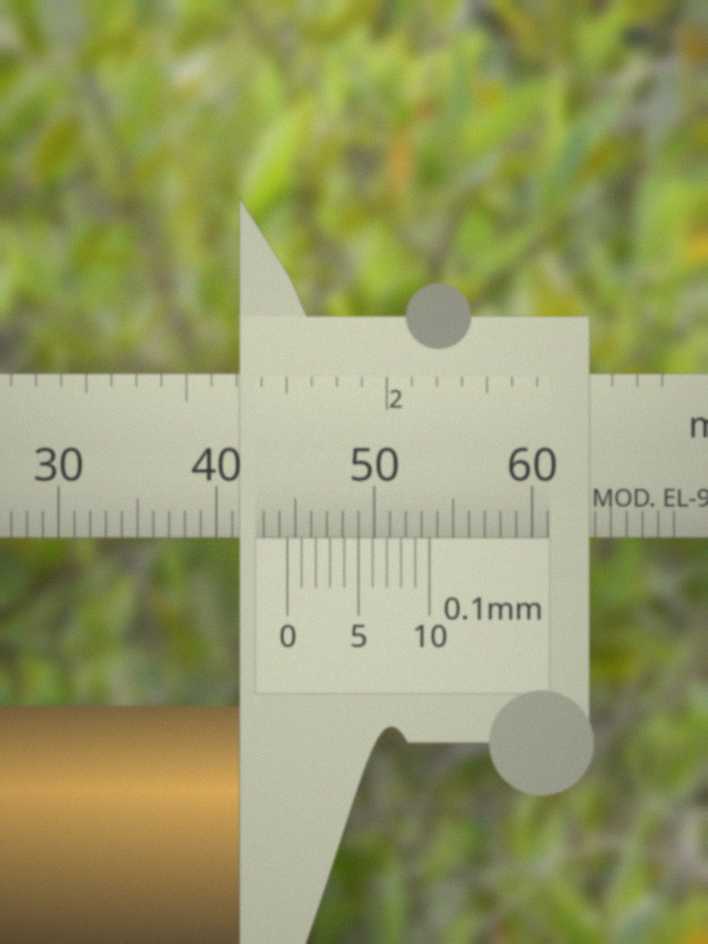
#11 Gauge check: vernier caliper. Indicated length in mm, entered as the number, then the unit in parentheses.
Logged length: 44.5 (mm)
